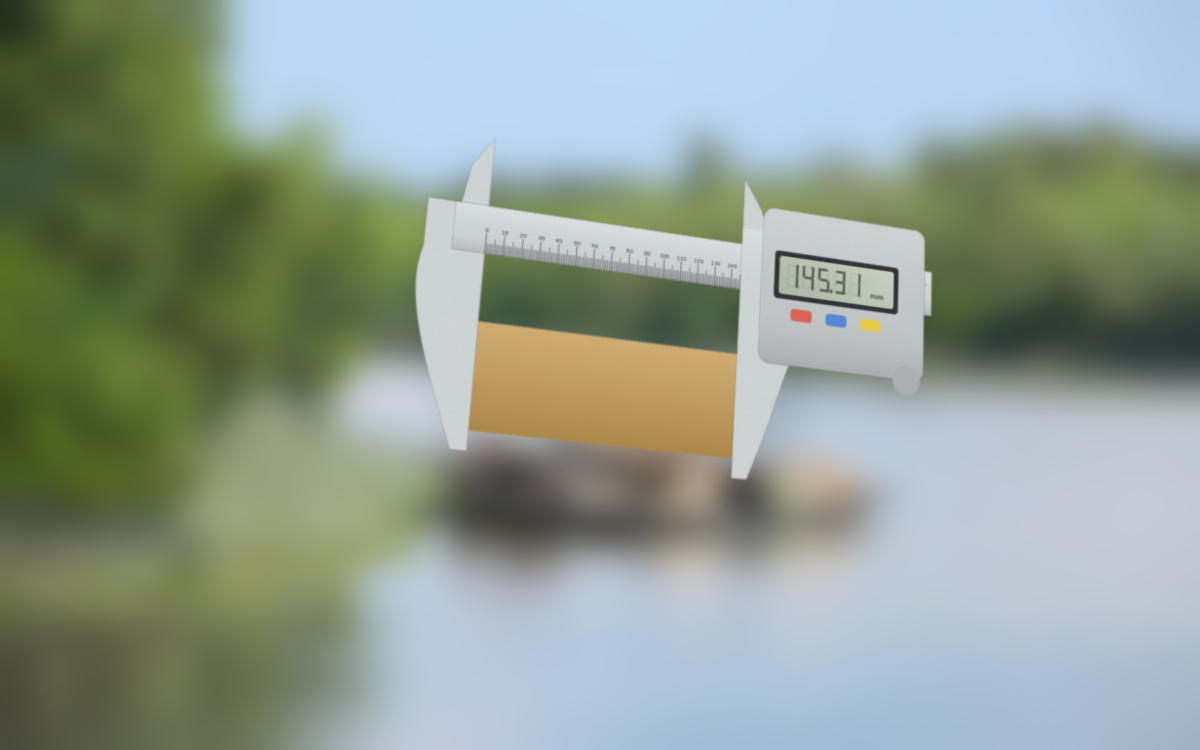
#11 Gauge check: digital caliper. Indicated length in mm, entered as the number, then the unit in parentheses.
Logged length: 145.31 (mm)
